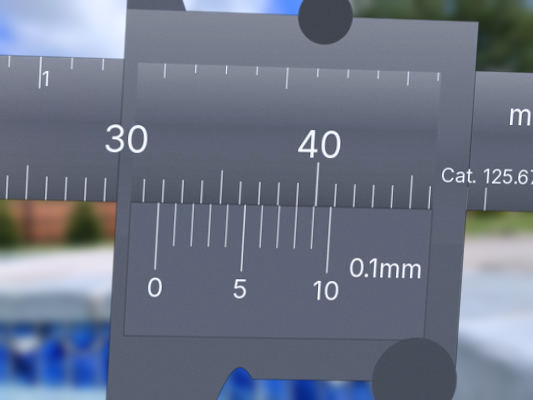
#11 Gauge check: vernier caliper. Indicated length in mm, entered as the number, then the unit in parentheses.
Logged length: 31.8 (mm)
